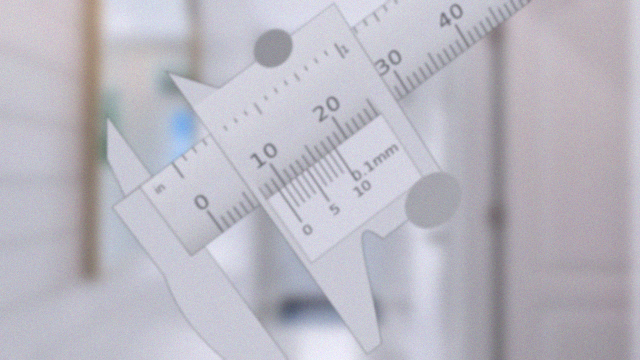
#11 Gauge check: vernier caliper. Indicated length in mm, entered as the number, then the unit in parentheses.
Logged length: 9.0 (mm)
